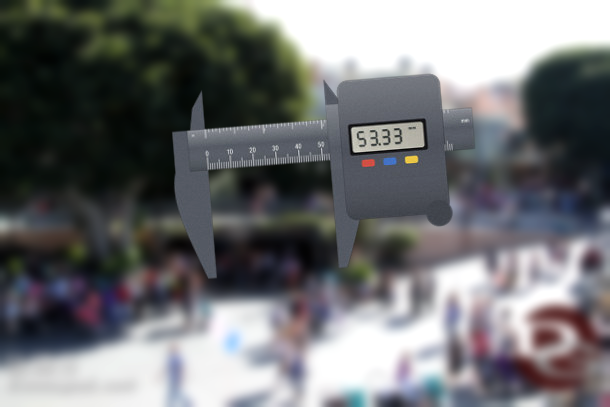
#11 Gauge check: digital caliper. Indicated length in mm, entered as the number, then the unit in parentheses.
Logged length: 53.33 (mm)
